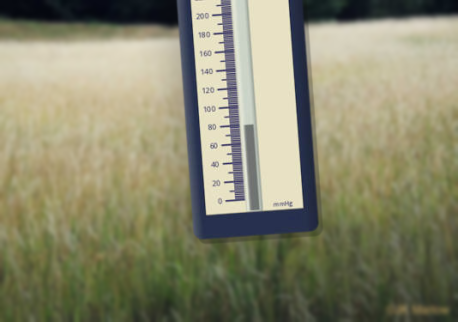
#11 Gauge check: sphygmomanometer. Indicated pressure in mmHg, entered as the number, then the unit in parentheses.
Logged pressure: 80 (mmHg)
